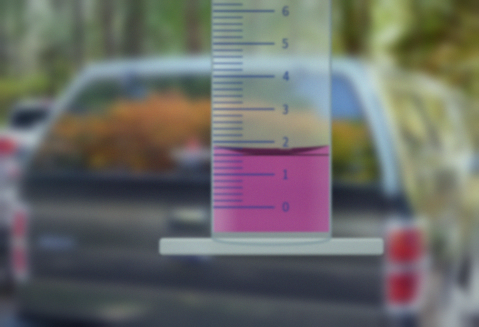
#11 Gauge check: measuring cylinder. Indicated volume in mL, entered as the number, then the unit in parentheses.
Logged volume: 1.6 (mL)
